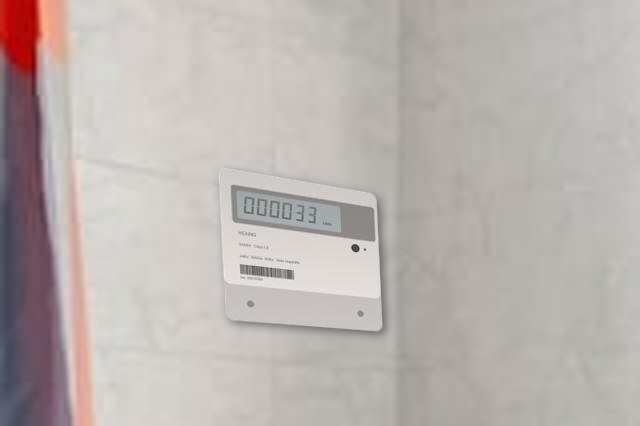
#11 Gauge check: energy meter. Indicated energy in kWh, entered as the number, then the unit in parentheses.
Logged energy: 33 (kWh)
